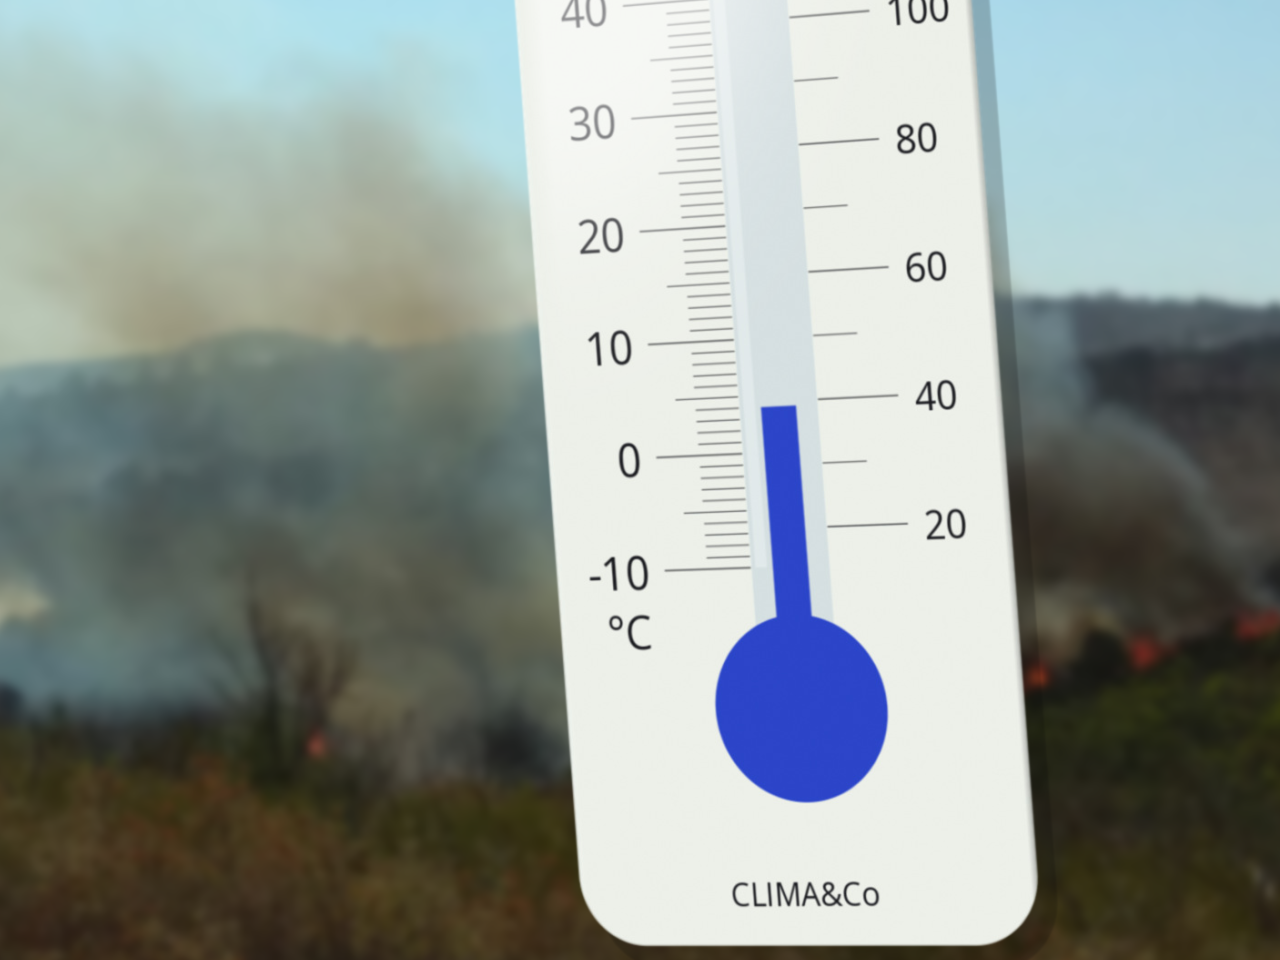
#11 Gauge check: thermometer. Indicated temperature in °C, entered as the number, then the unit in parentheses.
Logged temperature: 4 (°C)
